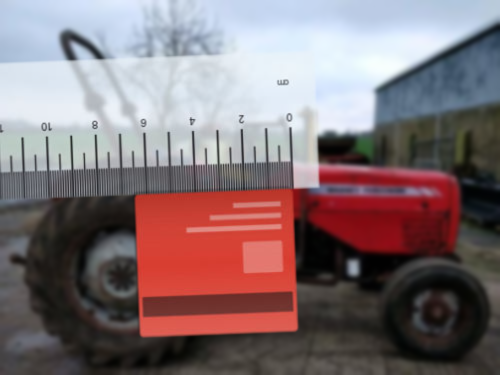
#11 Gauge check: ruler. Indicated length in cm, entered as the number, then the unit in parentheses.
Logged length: 6.5 (cm)
